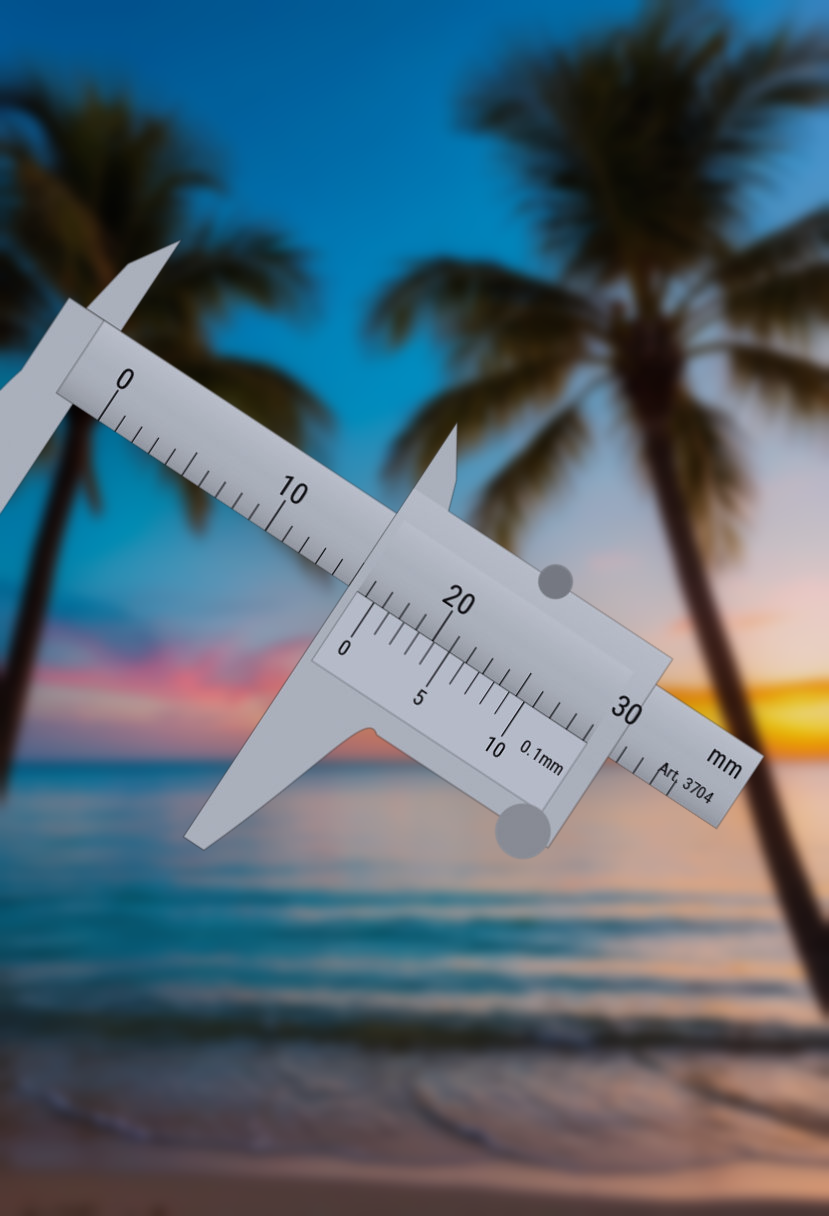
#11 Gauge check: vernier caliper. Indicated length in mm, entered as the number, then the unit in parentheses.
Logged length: 16.5 (mm)
